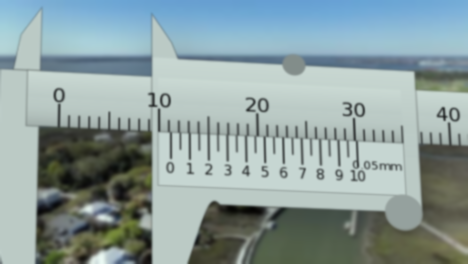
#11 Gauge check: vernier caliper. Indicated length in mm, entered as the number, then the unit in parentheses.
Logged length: 11.2 (mm)
